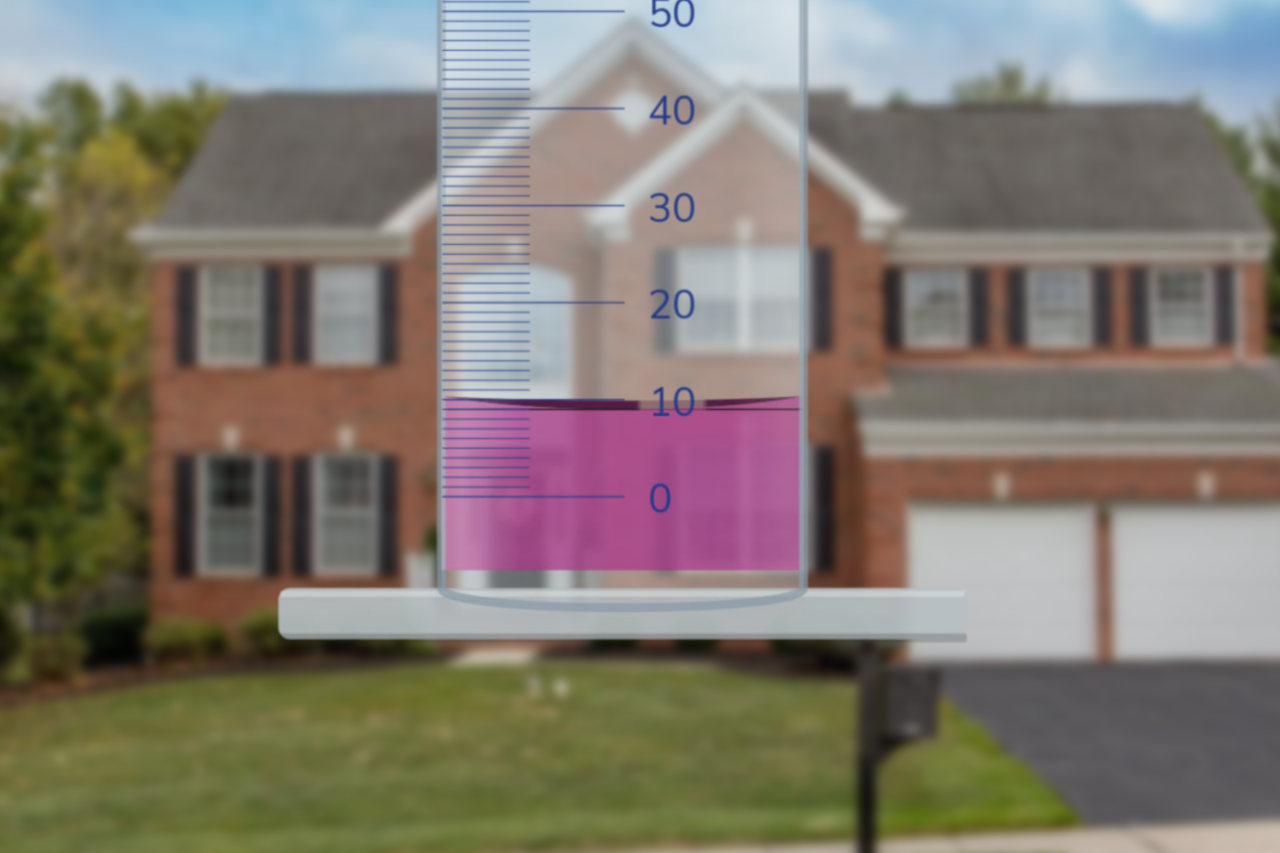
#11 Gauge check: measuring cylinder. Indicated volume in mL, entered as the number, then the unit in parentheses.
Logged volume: 9 (mL)
